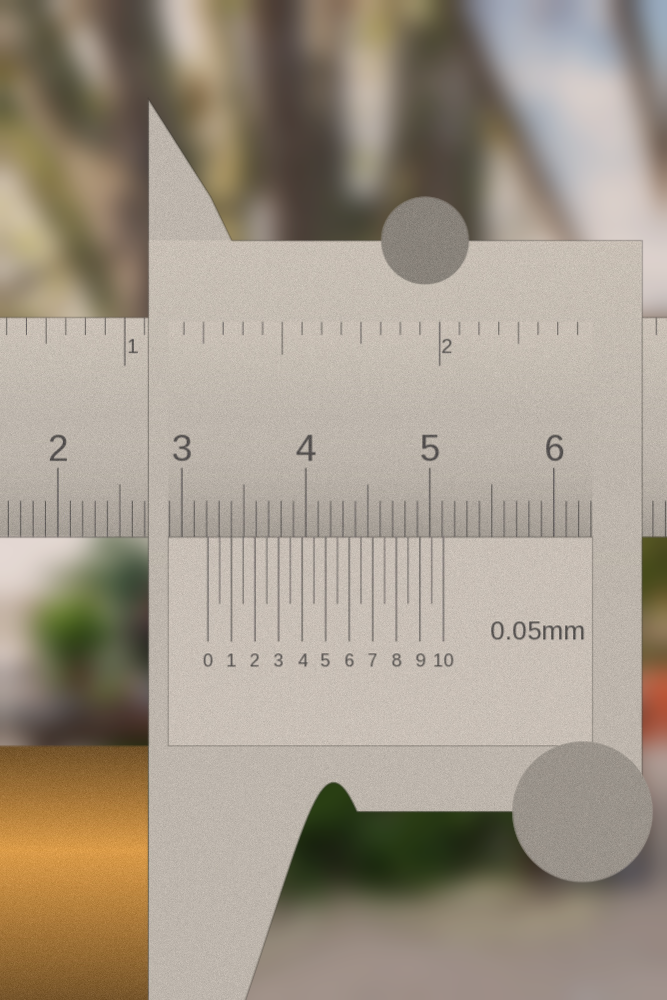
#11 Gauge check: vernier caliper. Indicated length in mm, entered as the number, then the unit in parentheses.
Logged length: 32.1 (mm)
